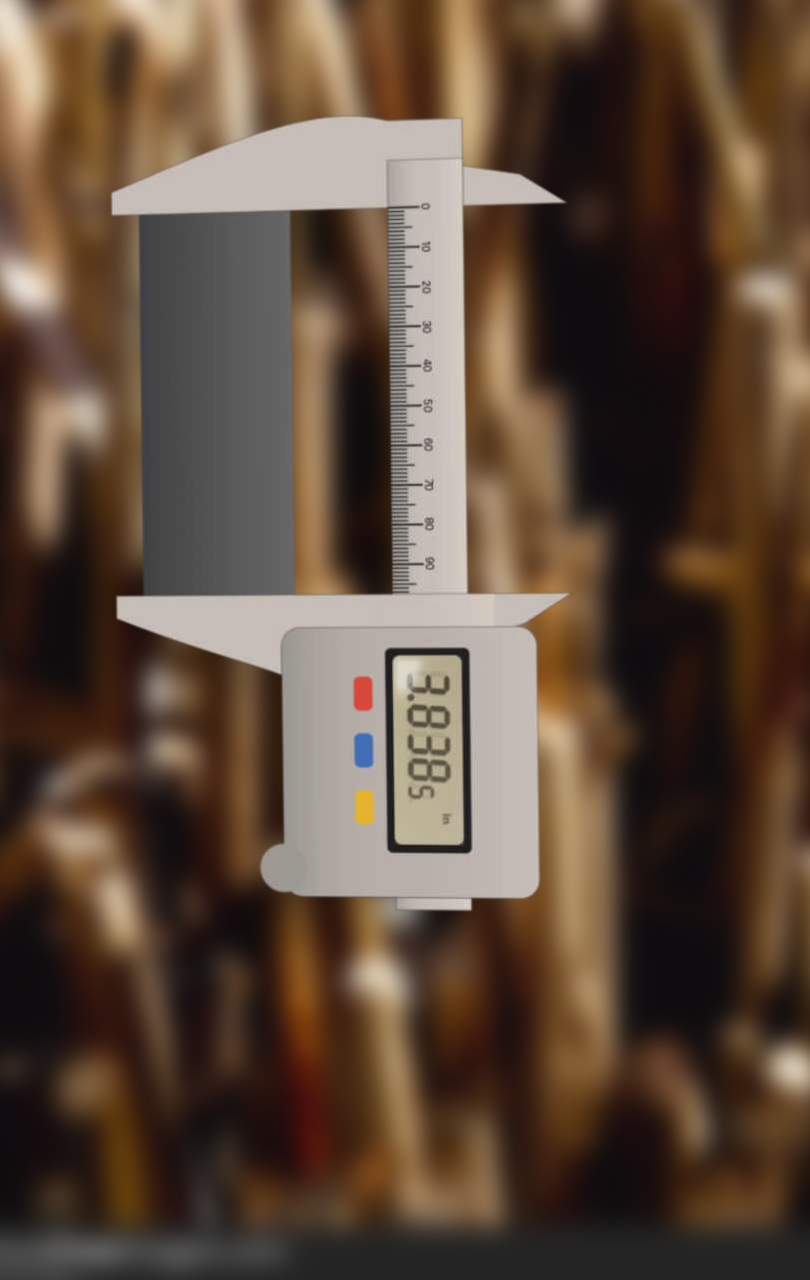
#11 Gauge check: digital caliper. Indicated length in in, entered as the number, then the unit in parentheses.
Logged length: 3.8385 (in)
